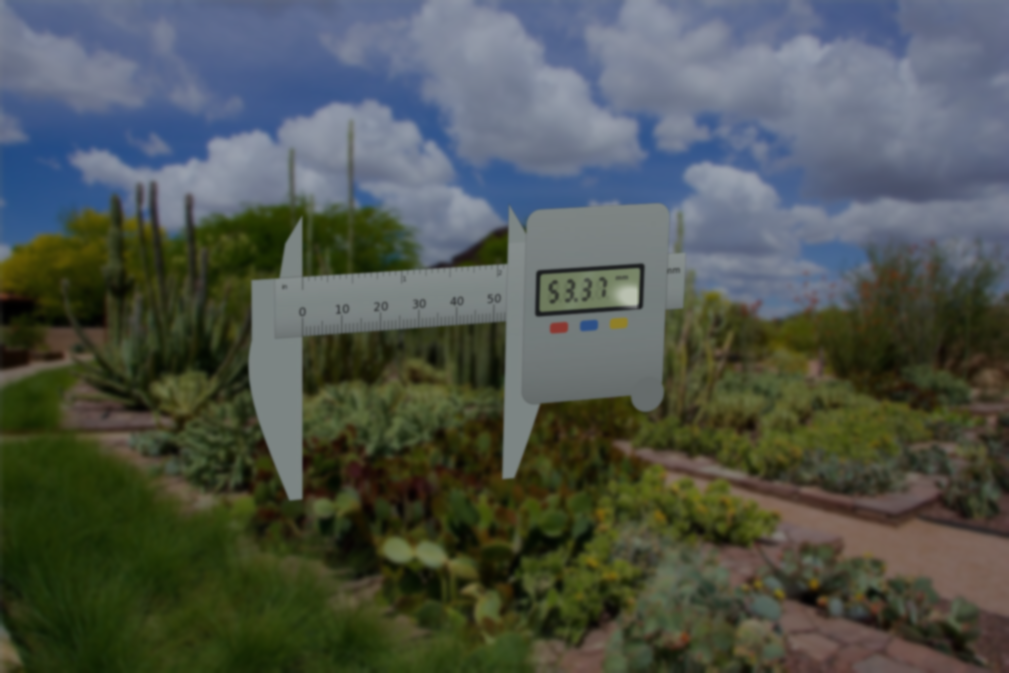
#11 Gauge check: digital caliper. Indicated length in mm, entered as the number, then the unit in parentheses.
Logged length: 53.37 (mm)
